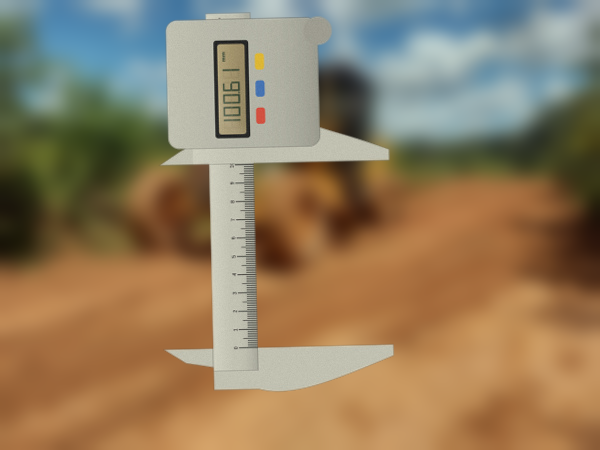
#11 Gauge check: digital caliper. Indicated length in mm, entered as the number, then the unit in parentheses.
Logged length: 100.61 (mm)
